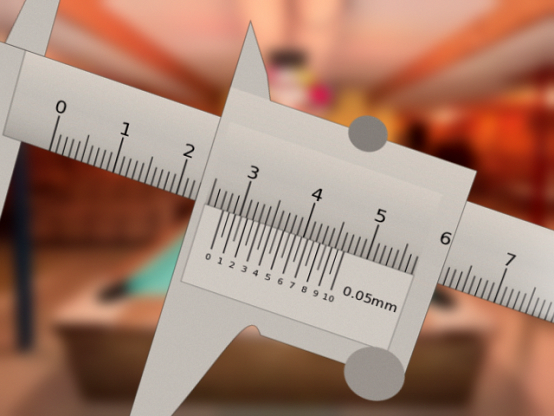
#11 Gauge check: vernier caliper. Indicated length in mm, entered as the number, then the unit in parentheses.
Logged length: 27.4 (mm)
